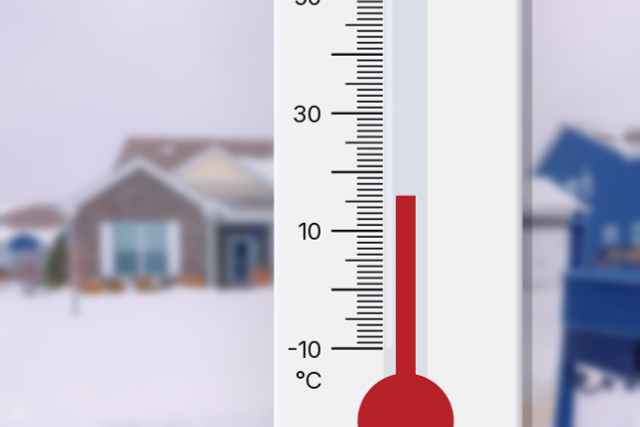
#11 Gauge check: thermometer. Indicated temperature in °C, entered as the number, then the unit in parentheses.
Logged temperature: 16 (°C)
